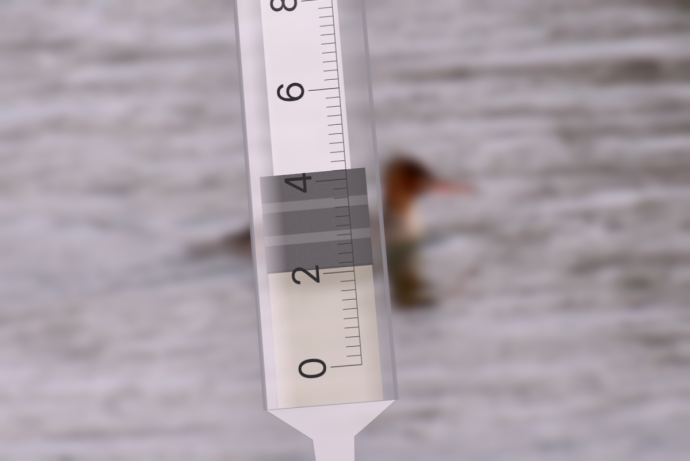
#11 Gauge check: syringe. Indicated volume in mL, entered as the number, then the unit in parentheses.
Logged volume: 2.1 (mL)
